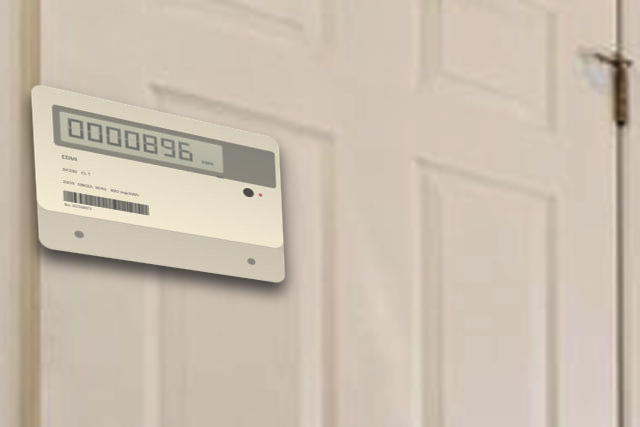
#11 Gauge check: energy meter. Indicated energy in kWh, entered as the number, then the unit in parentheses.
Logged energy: 896 (kWh)
